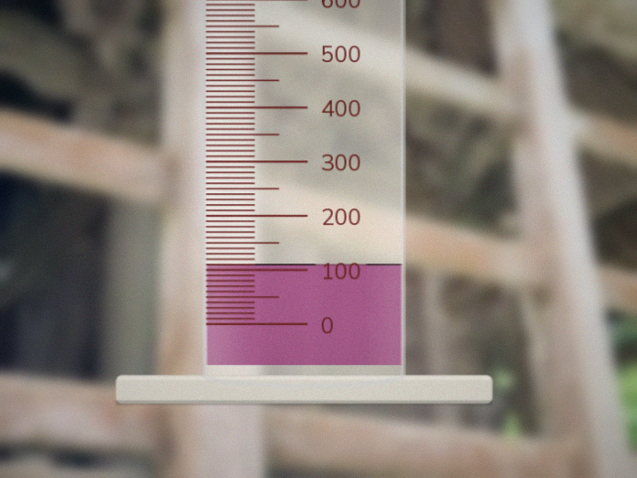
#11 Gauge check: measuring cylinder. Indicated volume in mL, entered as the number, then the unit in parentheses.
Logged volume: 110 (mL)
